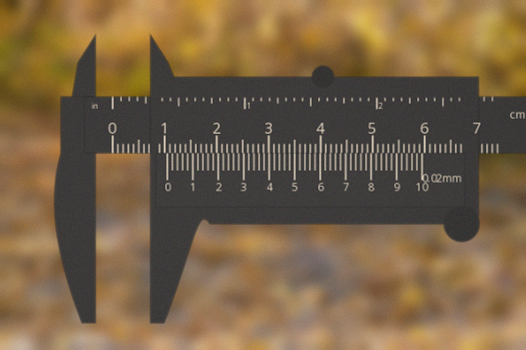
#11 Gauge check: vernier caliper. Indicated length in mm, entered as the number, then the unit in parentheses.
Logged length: 10.5 (mm)
